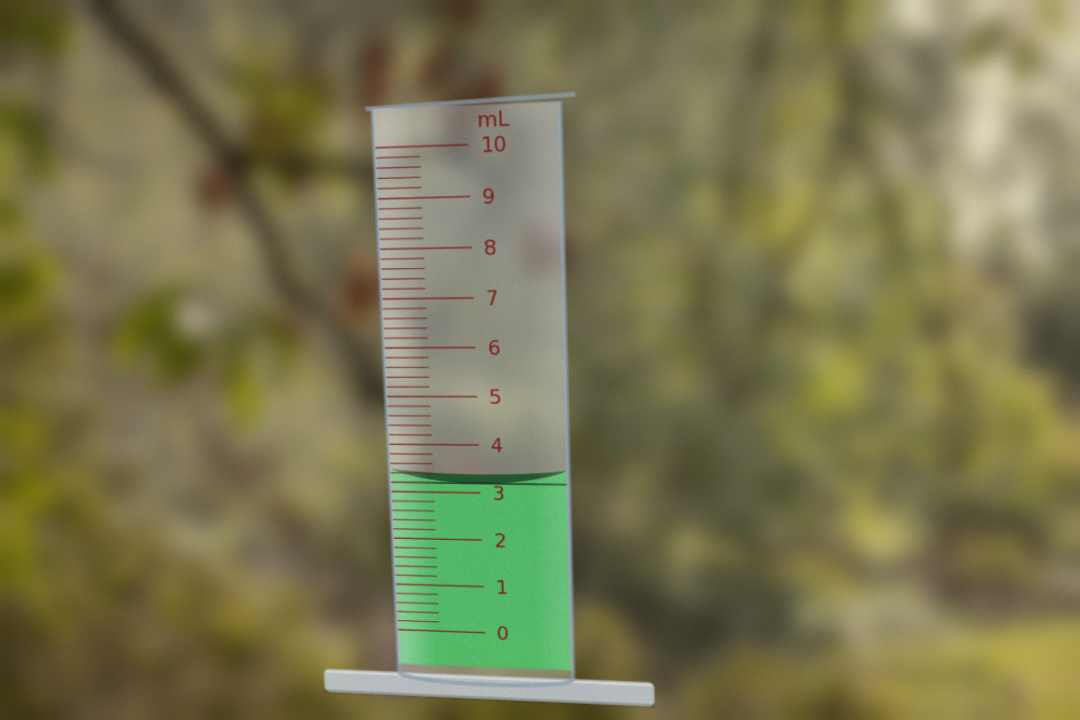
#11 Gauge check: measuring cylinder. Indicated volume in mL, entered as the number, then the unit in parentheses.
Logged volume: 3.2 (mL)
